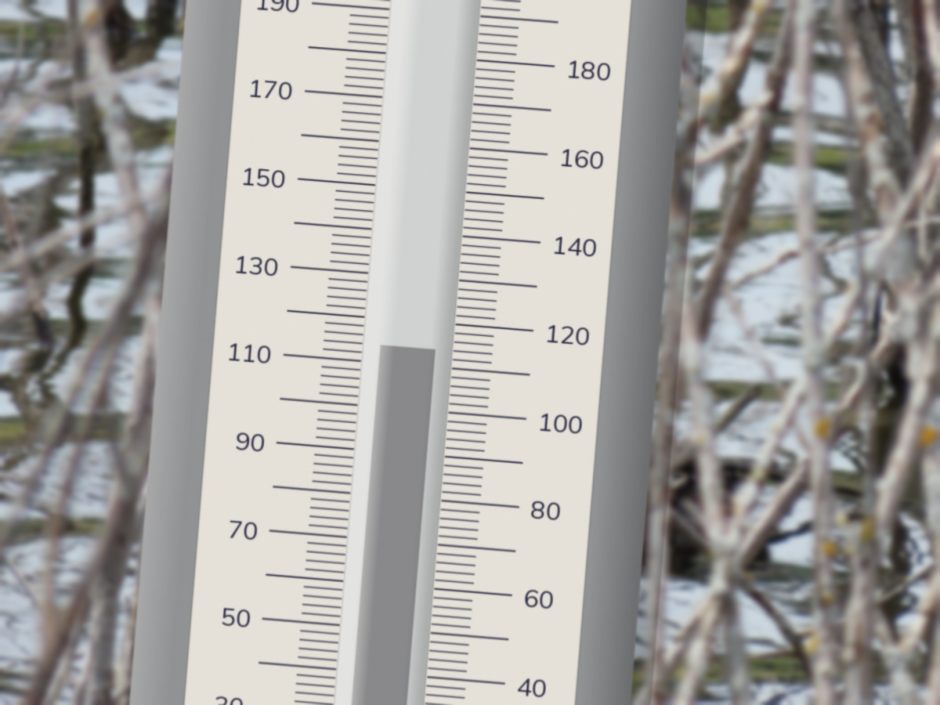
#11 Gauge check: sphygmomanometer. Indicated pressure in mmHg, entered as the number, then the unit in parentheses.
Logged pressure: 114 (mmHg)
